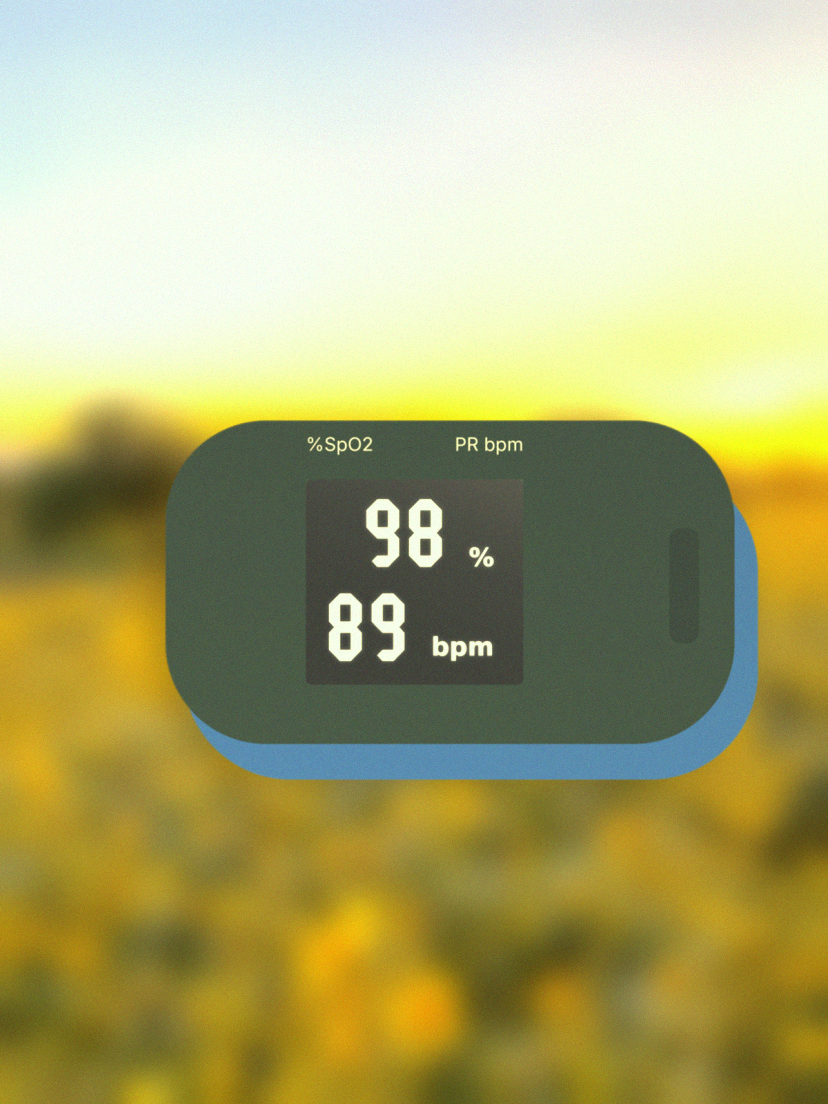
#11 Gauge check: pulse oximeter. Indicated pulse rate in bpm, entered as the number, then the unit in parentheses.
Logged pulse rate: 89 (bpm)
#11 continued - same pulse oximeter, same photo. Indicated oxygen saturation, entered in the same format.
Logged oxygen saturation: 98 (%)
